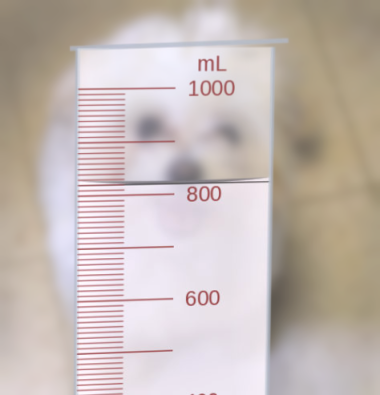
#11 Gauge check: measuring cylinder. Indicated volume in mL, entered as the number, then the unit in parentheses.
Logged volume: 820 (mL)
